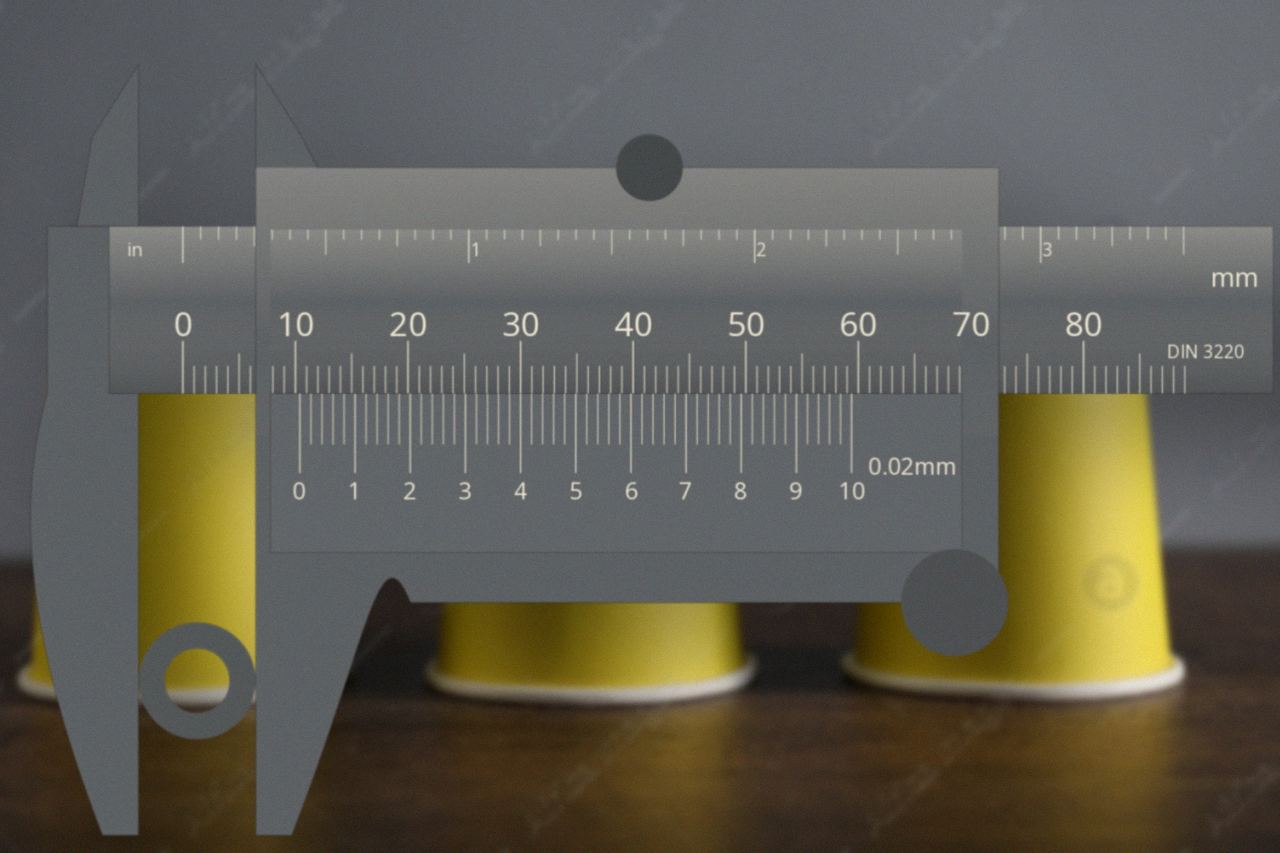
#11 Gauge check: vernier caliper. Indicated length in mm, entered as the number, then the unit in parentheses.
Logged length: 10.4 (mm)
